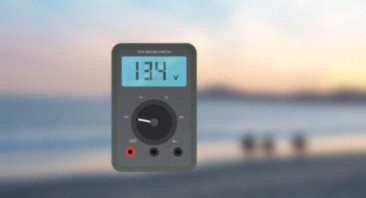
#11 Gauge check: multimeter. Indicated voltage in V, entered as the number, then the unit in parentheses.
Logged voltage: 134 (V)
